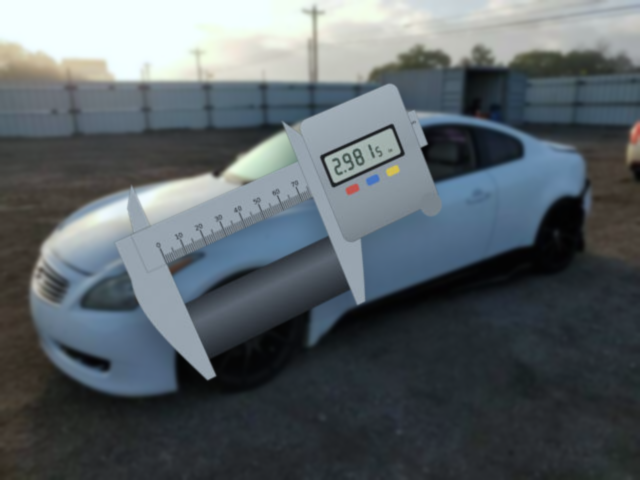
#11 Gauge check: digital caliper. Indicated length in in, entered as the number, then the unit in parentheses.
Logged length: 2.9815 (in)
